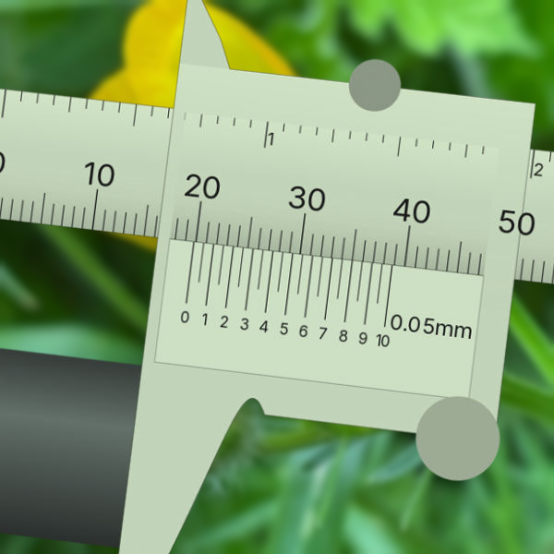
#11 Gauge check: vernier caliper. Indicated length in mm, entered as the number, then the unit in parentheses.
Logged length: 19.8 (mm)
